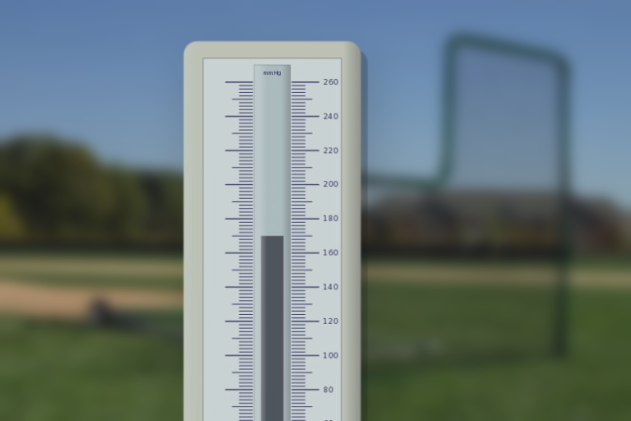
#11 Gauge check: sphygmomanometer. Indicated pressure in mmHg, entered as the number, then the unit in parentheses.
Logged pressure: 170 (mmHg)
